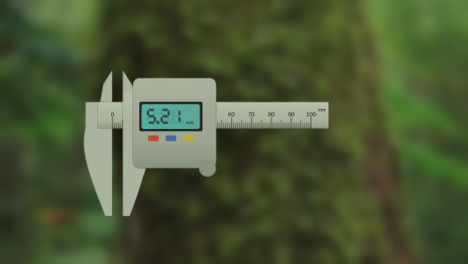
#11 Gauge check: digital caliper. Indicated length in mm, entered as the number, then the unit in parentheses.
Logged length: 5.21 (mm)
